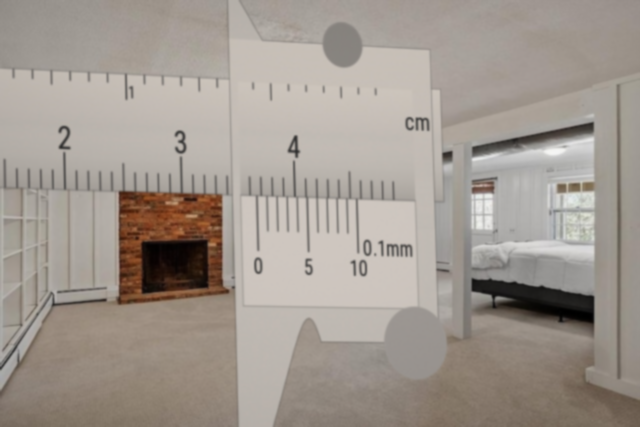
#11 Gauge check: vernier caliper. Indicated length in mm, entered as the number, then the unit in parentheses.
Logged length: 36.6 (mm)
